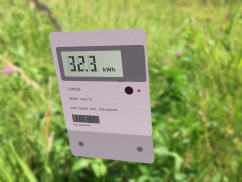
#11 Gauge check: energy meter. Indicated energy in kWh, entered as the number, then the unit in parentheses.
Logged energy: 32.3 (kWh)
